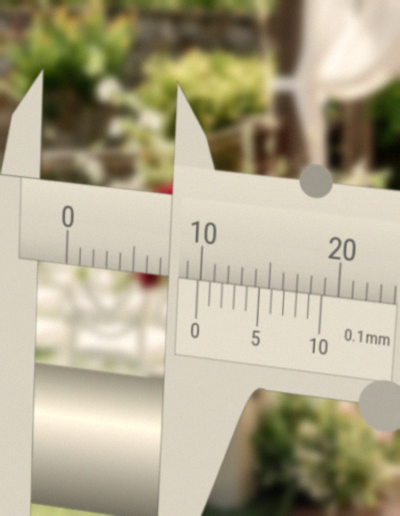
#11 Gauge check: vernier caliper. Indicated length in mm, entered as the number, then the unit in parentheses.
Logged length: 9.8 (mm)
